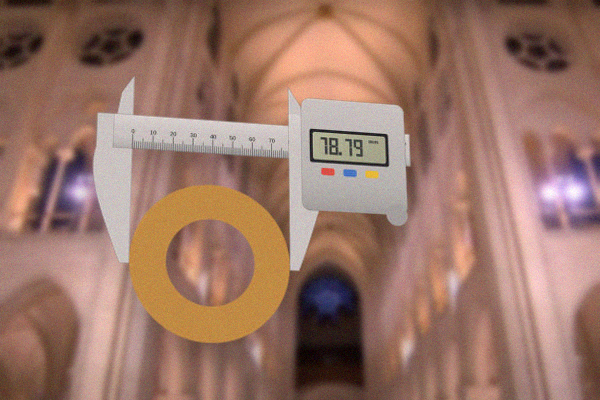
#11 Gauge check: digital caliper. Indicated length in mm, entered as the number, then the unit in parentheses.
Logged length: 78.79 (mm)
